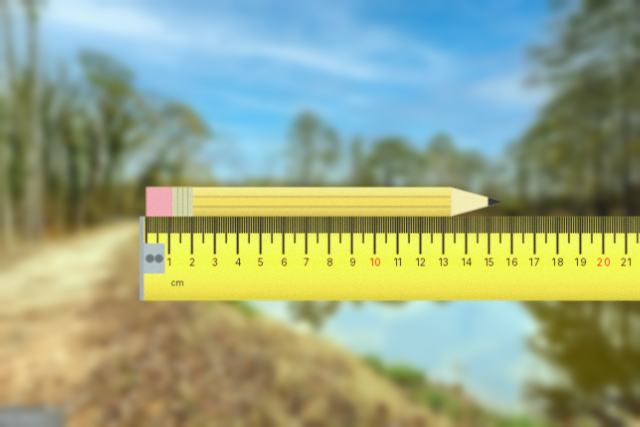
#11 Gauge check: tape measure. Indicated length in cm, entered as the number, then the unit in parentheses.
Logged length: 15.5 (cm)
